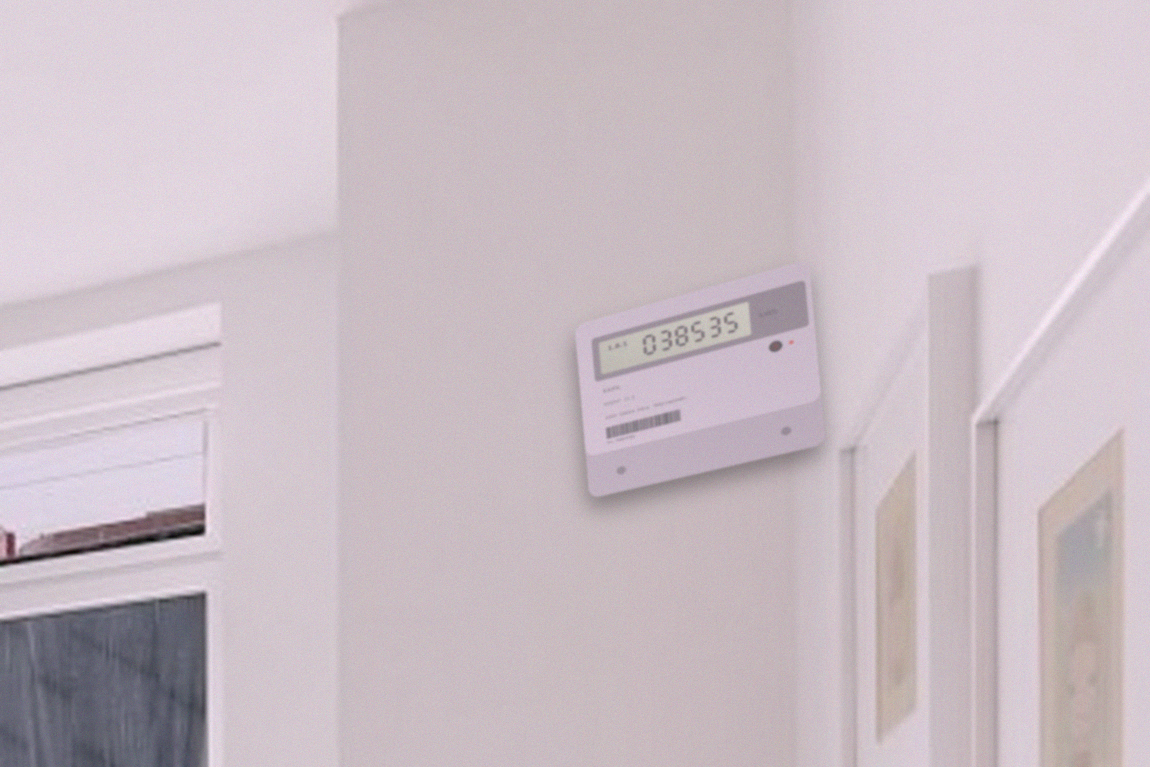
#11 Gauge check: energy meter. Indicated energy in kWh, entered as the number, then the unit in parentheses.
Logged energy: 38535 (kWh)
